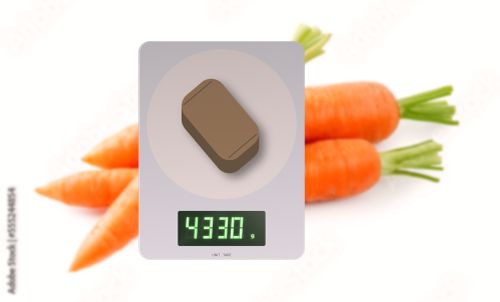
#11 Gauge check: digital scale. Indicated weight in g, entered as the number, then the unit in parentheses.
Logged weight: 4330 (g)
